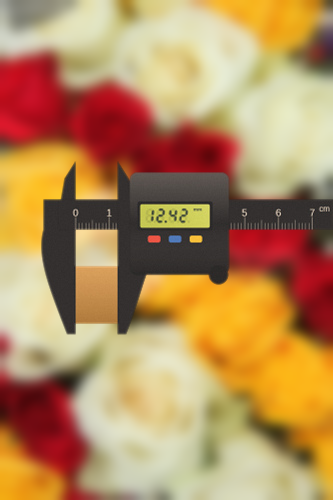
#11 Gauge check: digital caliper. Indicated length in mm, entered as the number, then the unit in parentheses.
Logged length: 12.42 (mm)
